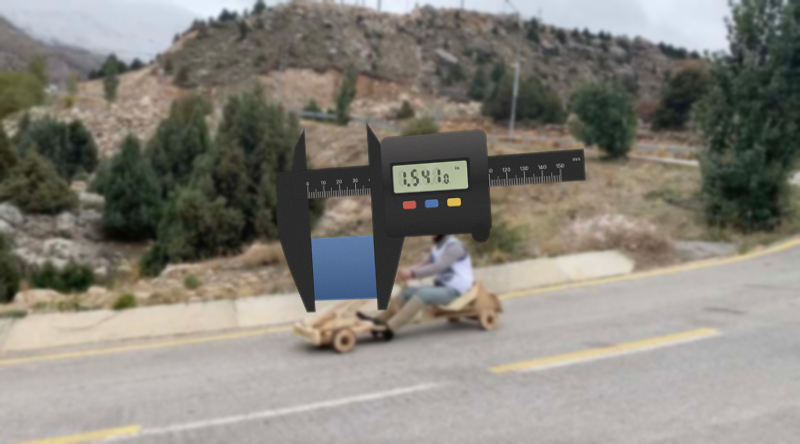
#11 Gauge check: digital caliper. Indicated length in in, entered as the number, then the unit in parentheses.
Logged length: 1.5410 (in)
